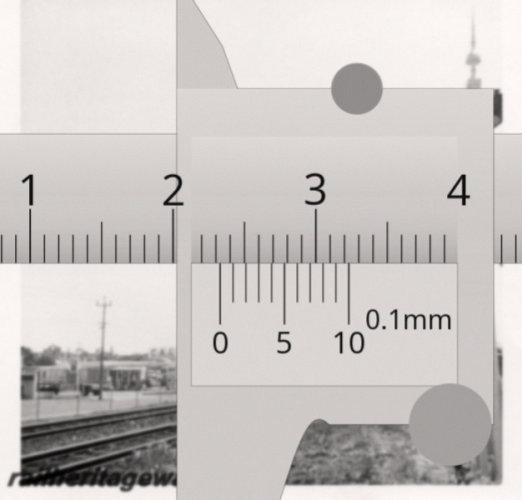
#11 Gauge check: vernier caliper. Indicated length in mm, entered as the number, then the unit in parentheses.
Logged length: 23.3 (mm)
